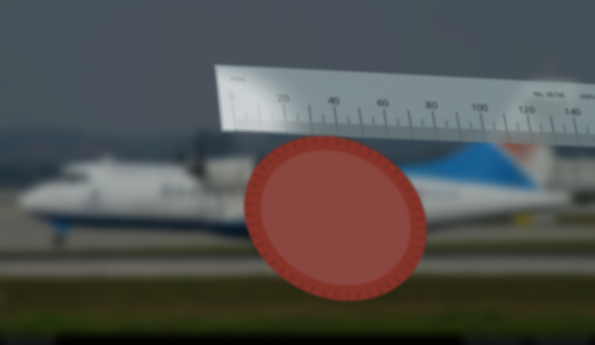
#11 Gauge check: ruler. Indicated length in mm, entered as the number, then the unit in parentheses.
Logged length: 70 (mm)
